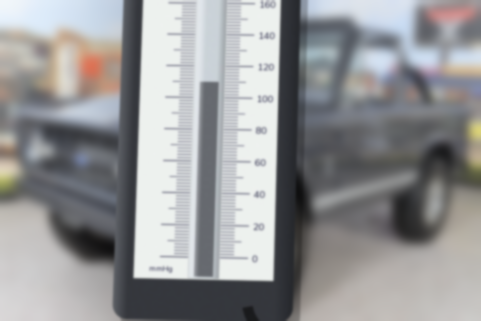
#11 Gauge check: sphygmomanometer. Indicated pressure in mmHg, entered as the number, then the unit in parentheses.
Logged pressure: 110 (mmHg)
